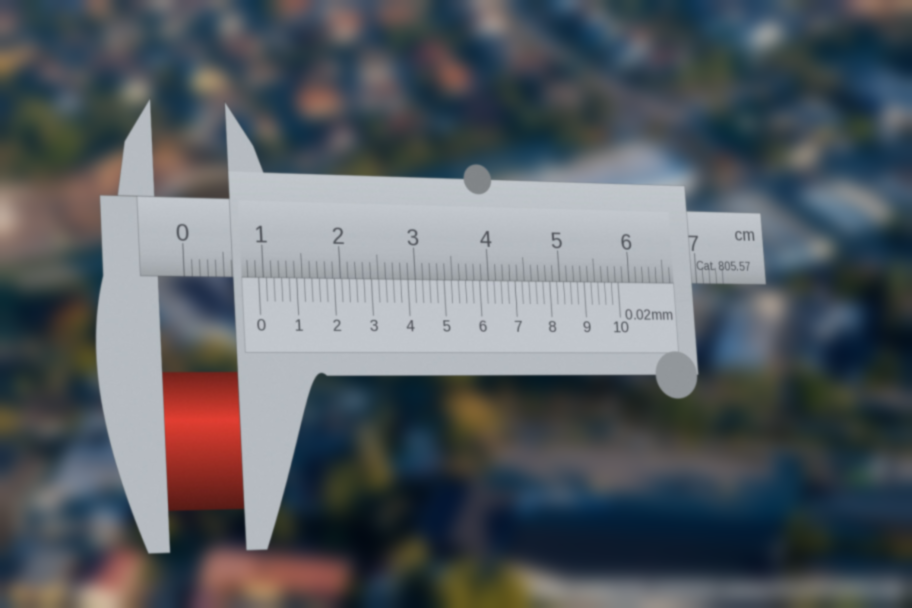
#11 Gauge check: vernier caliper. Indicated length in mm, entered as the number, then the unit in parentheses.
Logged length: 9.4 (mm)
